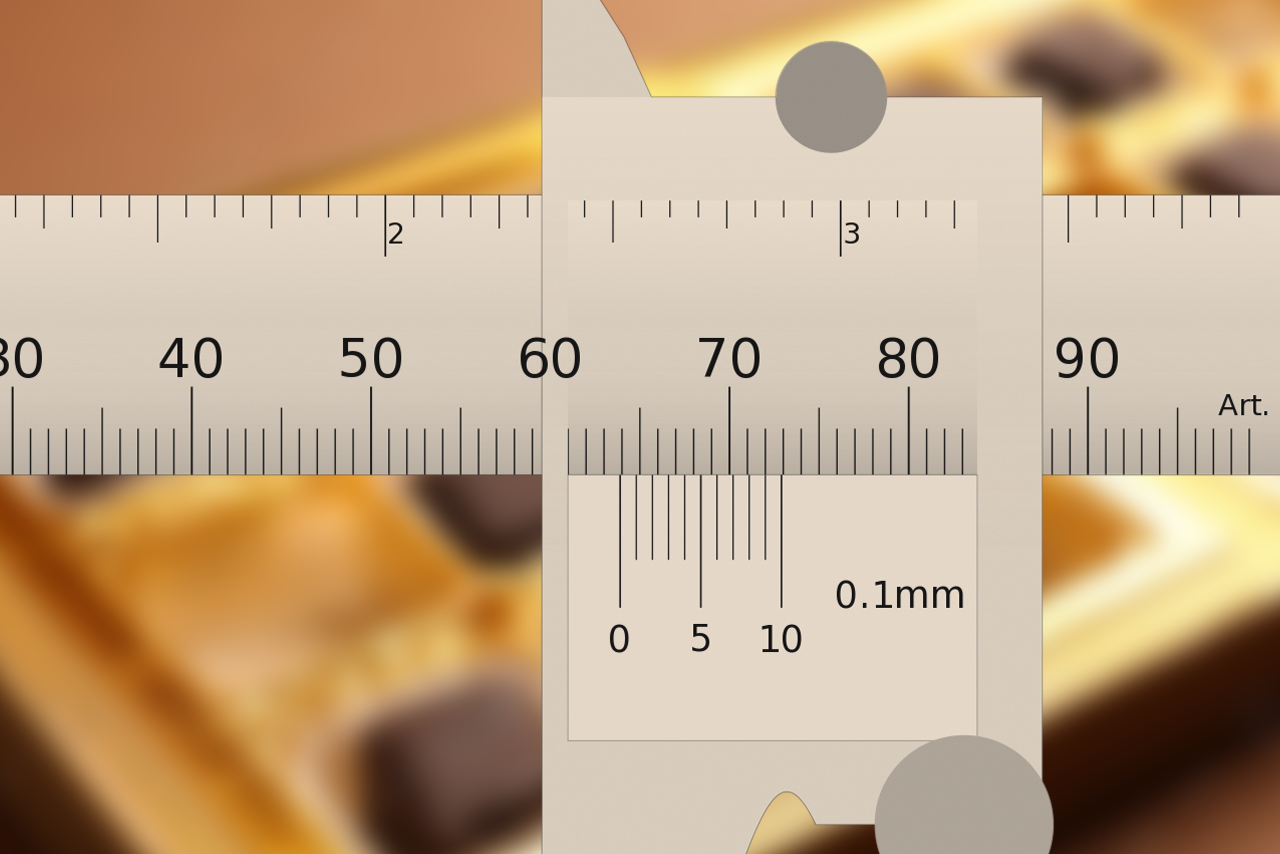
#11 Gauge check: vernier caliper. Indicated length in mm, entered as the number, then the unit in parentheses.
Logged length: 63.9 (mm)
